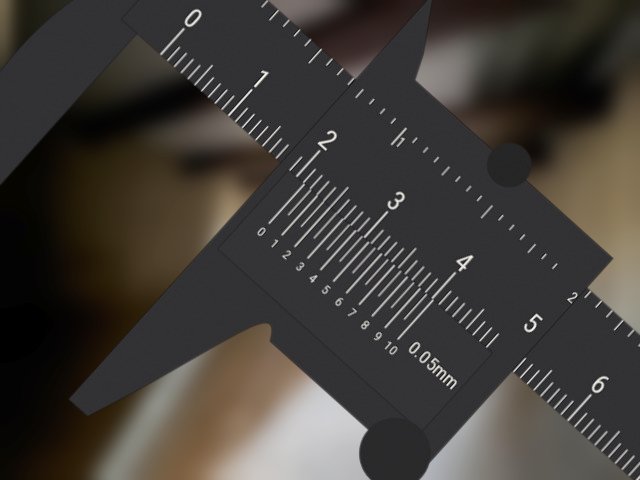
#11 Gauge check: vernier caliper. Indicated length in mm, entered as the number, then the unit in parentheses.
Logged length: 21.2 (mm)
